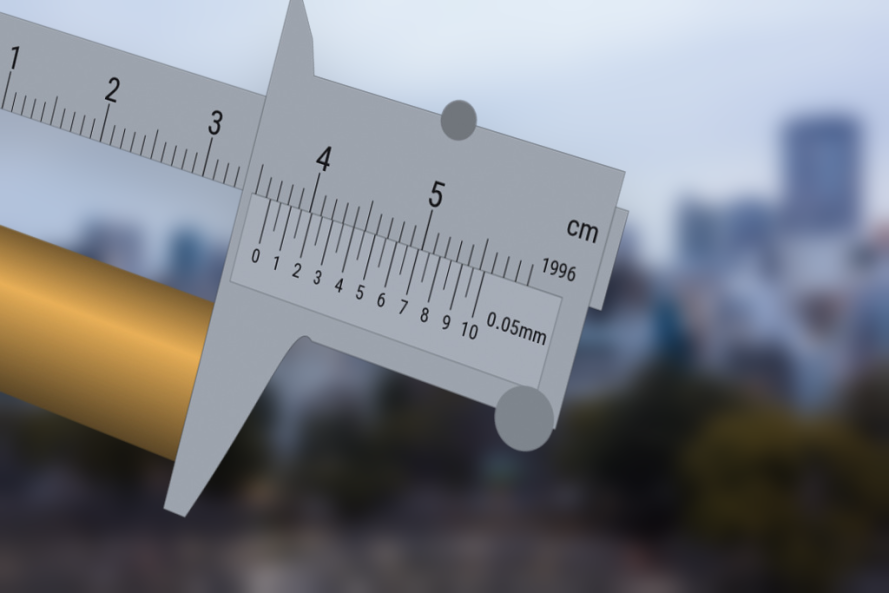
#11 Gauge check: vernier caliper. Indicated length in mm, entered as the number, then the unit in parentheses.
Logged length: 36.4 (mm)
